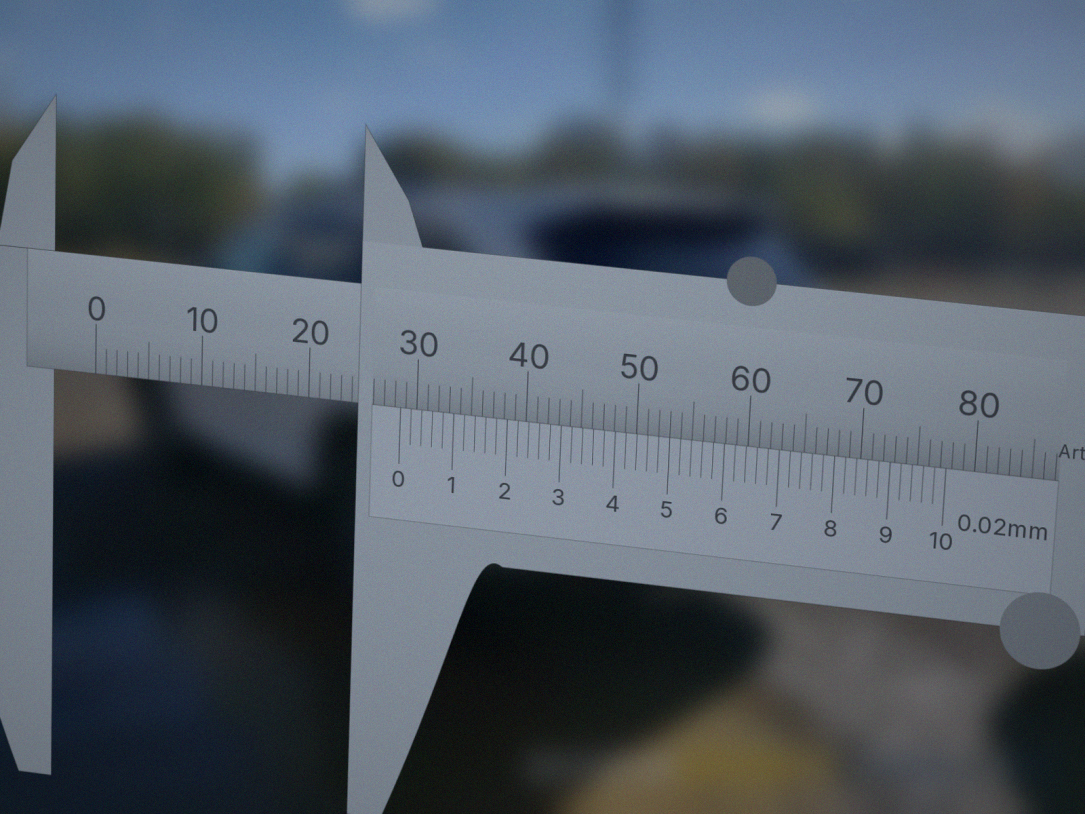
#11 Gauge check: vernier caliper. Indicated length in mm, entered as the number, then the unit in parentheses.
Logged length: 28.5 (mm)
